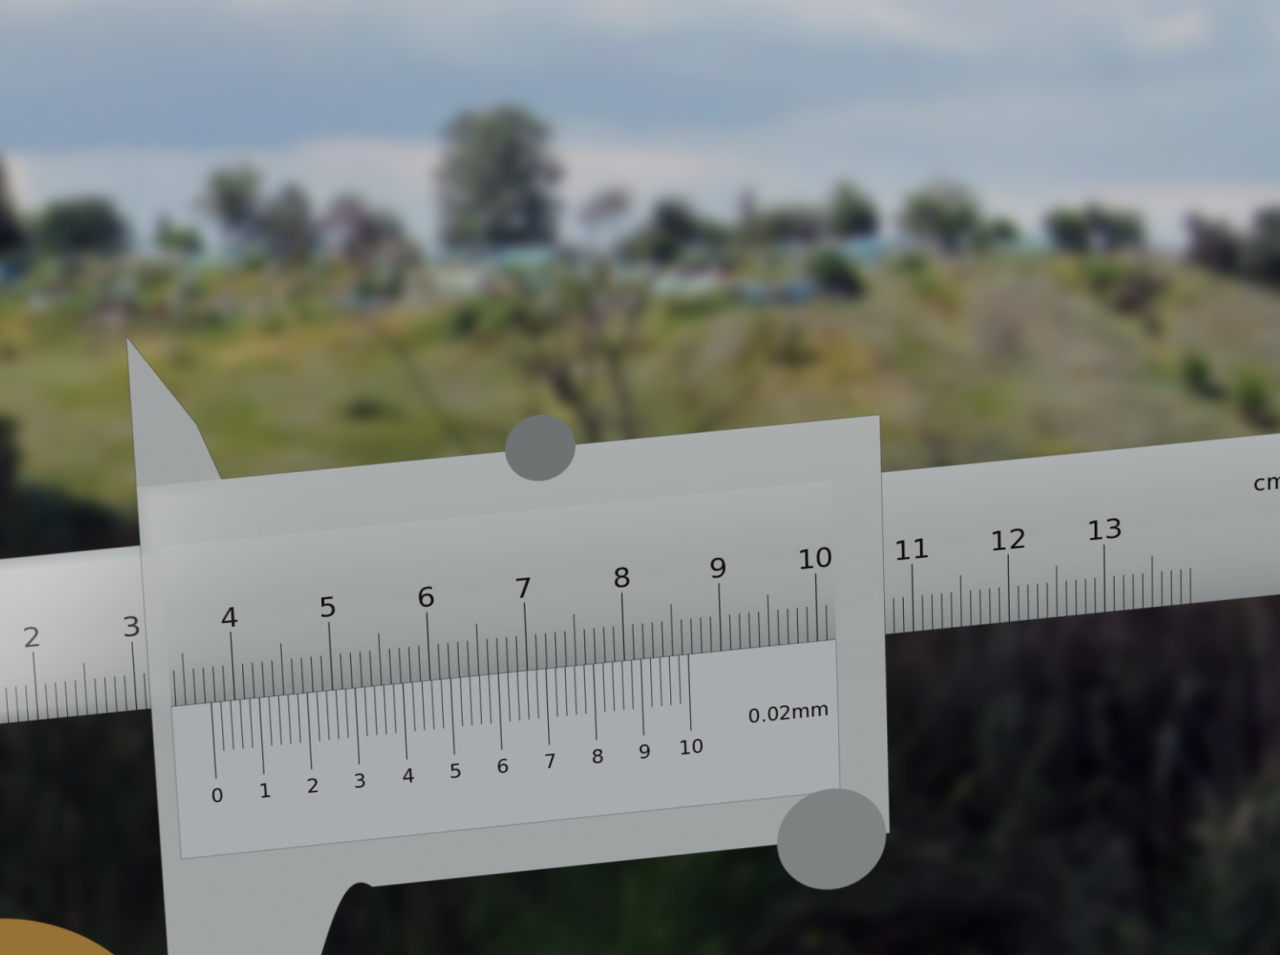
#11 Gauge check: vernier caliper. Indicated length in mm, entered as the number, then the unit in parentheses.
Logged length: 37.6 (mm)
